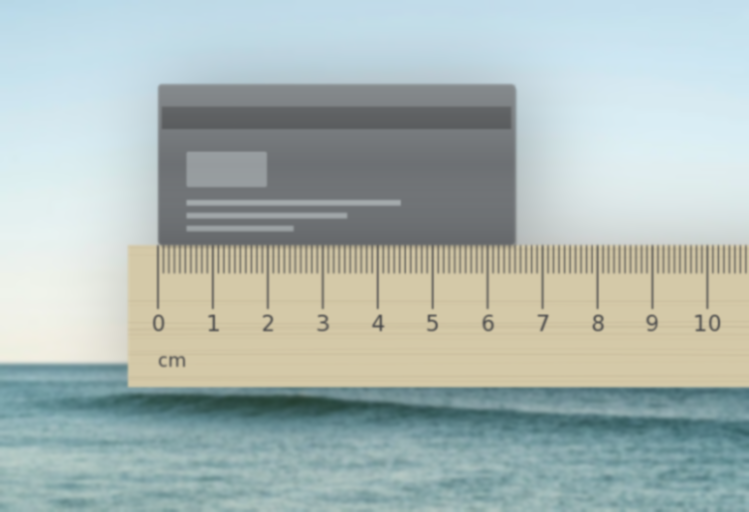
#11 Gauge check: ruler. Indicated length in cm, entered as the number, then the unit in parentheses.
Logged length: 6.5 (cm)
